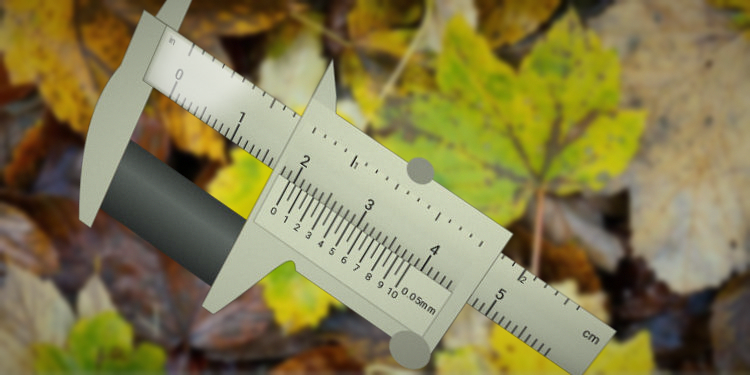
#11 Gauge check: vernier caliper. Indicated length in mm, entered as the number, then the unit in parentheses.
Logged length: 19.4 (mm)
